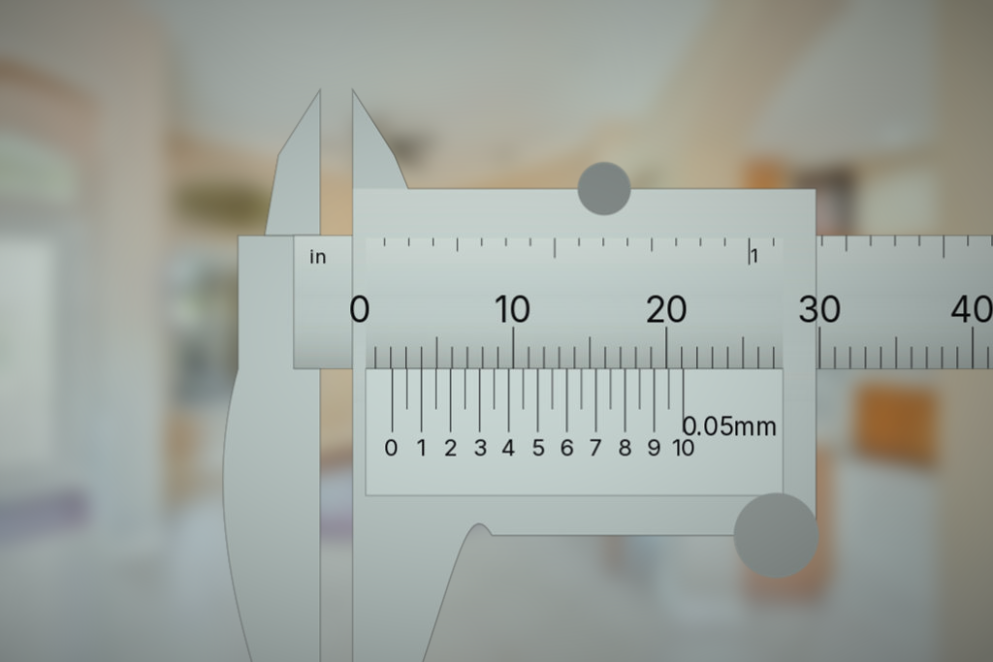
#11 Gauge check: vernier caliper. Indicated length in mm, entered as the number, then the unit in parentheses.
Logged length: 2.1 (mm)
